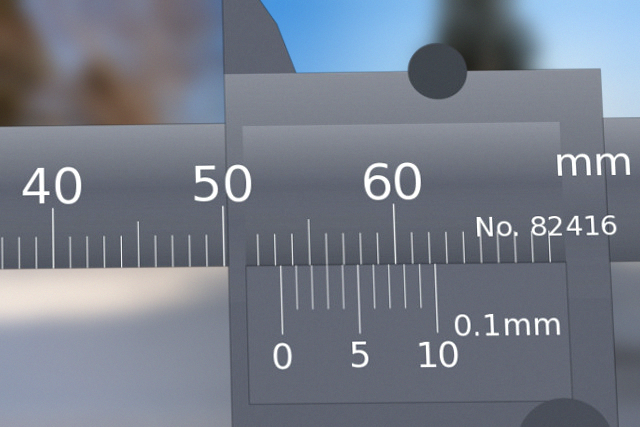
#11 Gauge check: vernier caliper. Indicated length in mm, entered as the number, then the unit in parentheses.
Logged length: 53.3 (mm)
